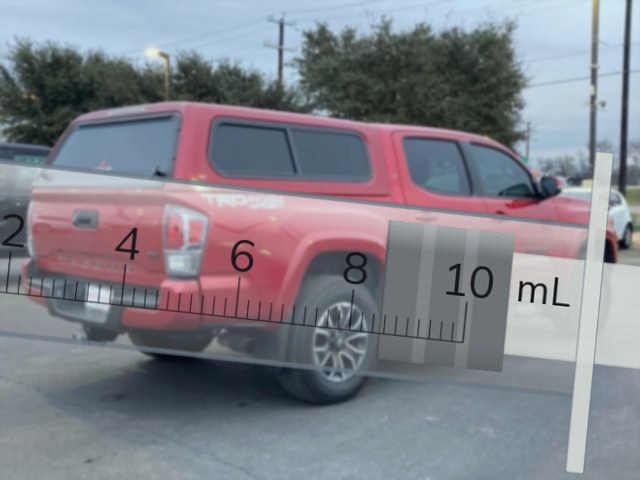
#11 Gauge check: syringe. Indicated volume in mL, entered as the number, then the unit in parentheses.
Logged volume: 8.5 (mL)
